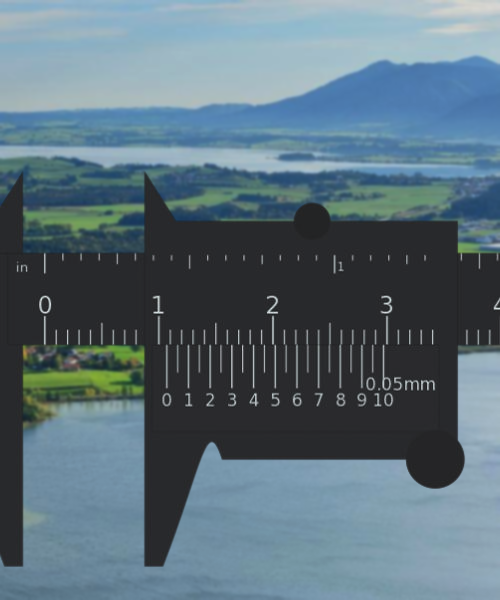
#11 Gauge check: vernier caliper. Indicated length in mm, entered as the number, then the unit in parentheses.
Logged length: 10.7 (mm)
